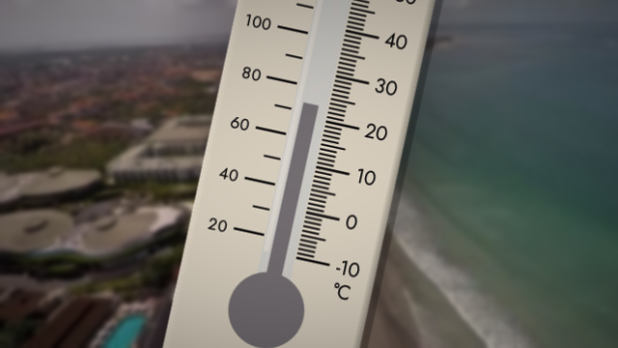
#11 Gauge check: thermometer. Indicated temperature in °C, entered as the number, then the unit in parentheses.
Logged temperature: 23 (°C)
